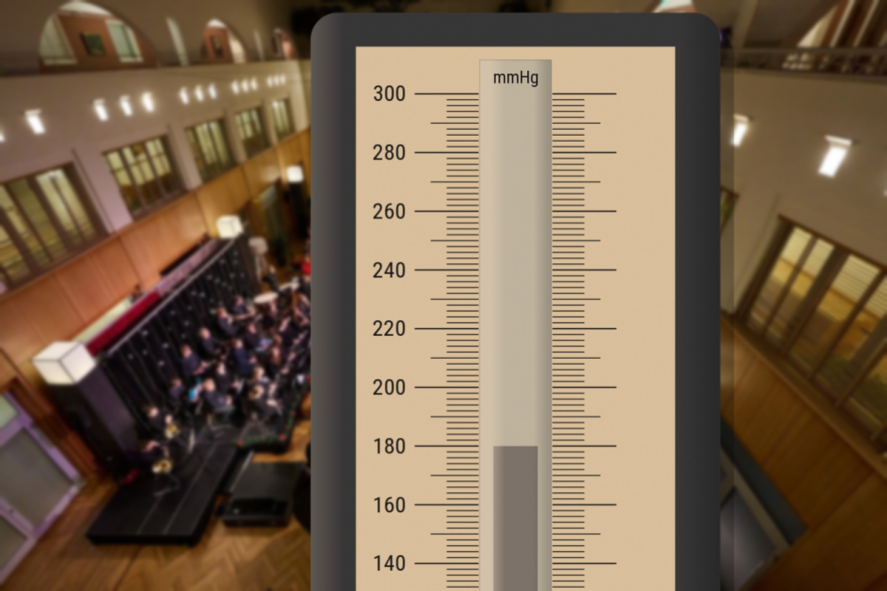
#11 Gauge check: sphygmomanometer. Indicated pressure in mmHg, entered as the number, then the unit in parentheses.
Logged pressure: 180 (mmHg)
